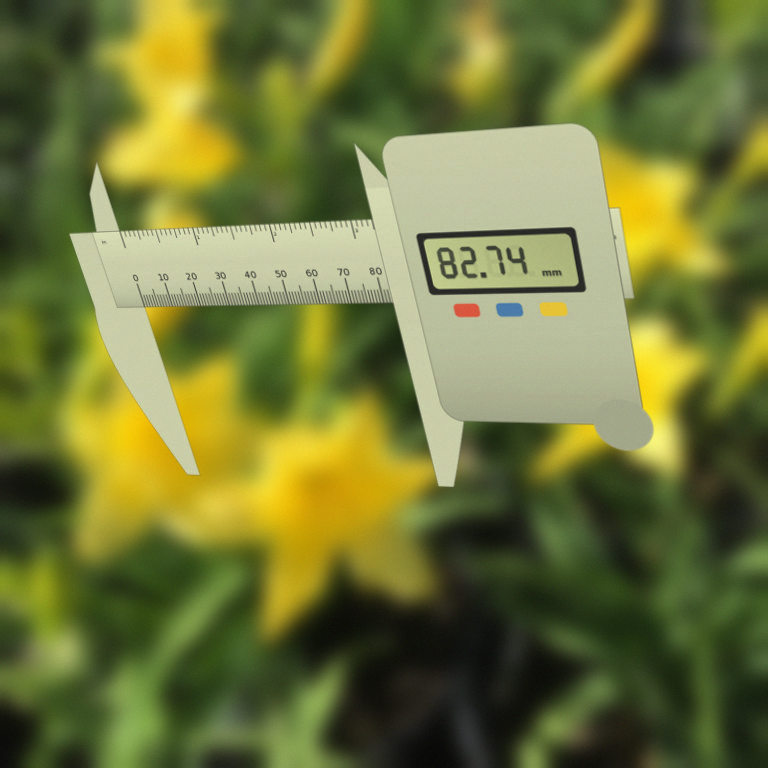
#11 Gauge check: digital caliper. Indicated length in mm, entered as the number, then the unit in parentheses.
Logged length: 82.74 (mm)
